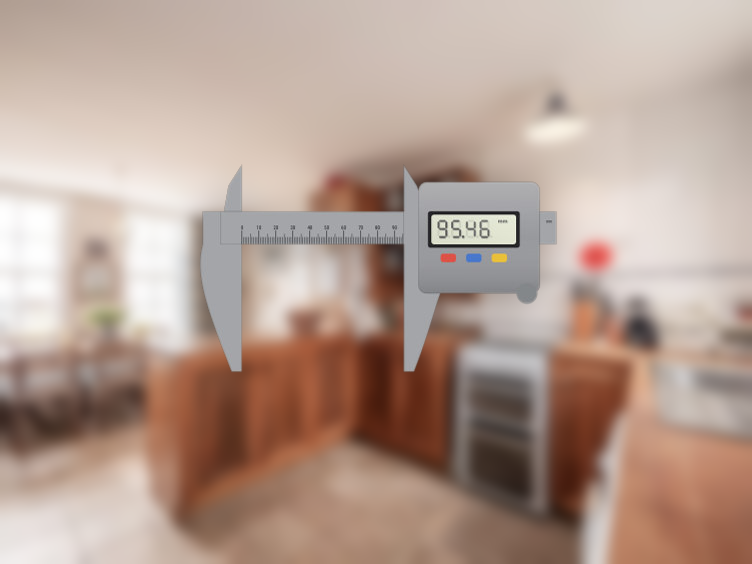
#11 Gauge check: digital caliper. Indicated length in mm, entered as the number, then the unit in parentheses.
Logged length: 95.46 (mm)
